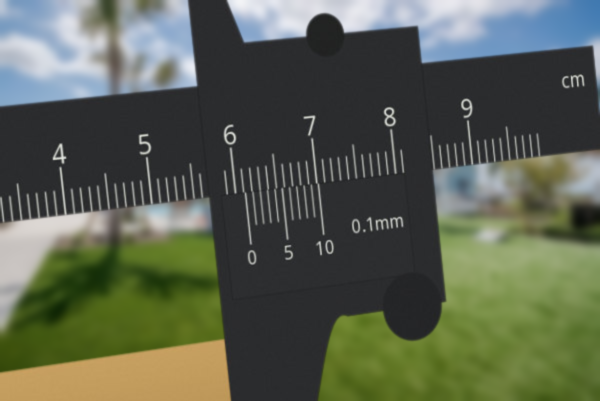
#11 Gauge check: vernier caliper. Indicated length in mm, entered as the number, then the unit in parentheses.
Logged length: 61.2 (mm)
